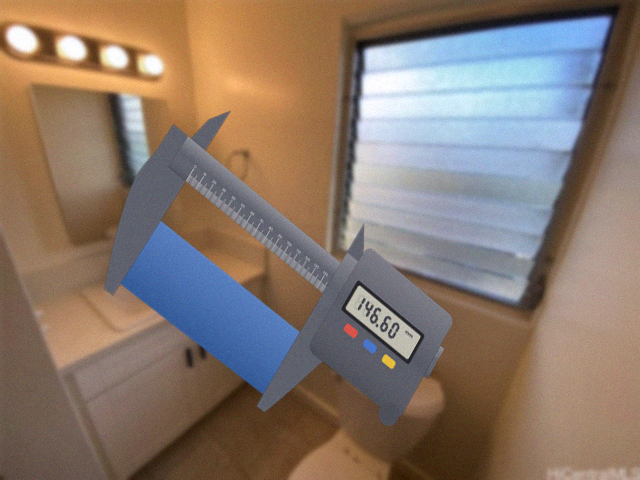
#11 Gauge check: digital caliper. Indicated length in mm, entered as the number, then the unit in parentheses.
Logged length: 146.60 (mm)
